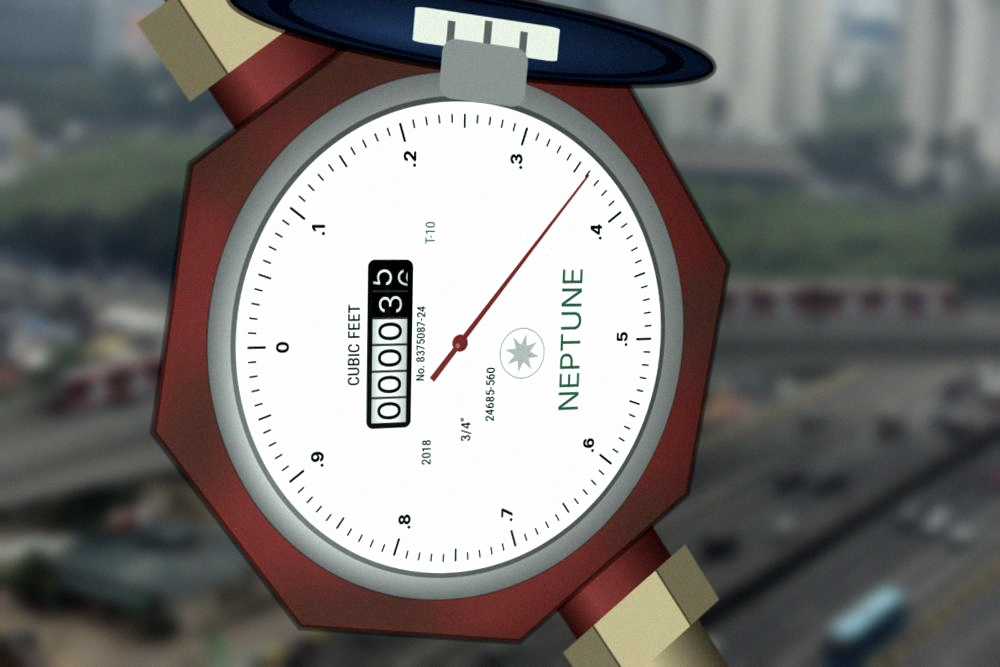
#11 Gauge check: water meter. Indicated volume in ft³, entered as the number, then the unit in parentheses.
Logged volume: 35.36 (ft³)
